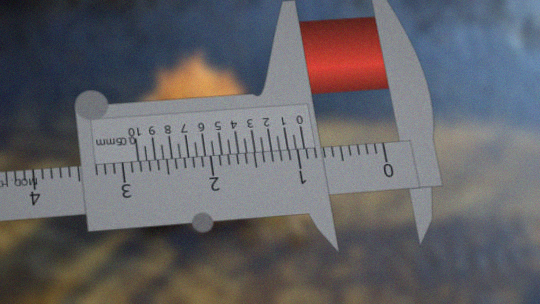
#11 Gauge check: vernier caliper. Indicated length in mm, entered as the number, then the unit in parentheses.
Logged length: 9.2 (mm)
